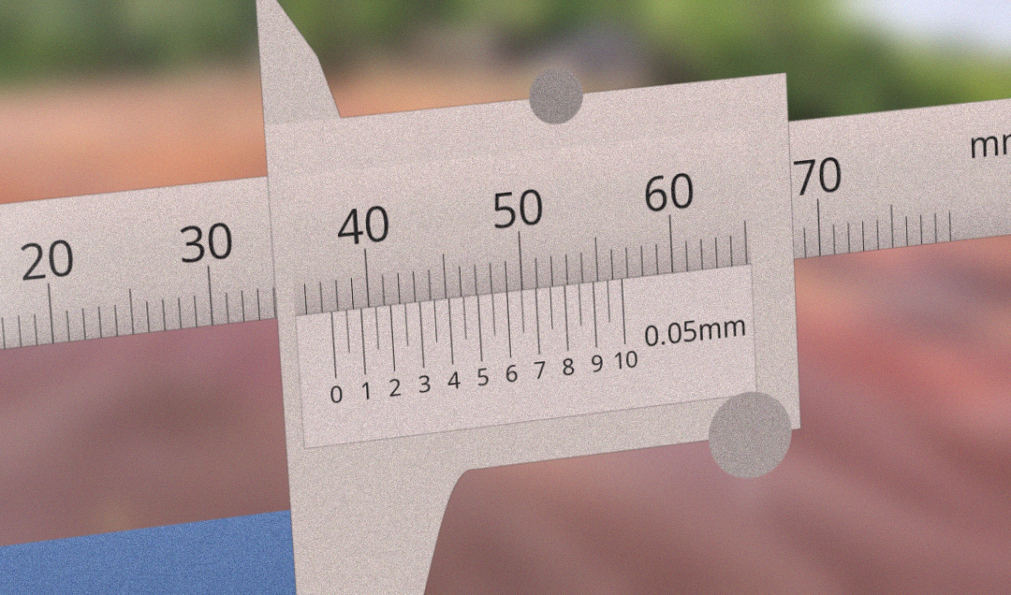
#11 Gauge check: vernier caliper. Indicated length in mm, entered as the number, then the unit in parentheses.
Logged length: 37.6 (mm)
